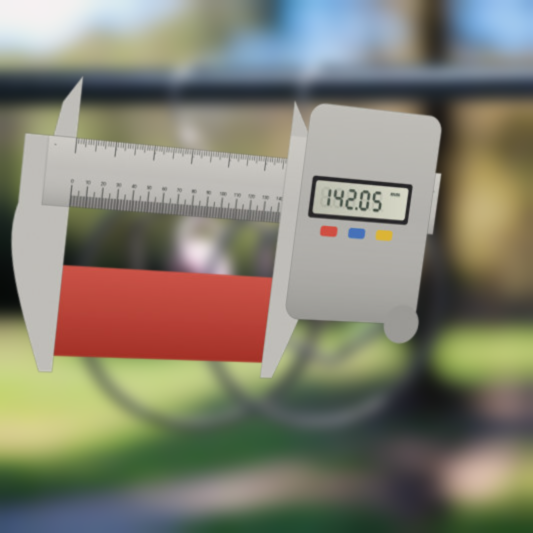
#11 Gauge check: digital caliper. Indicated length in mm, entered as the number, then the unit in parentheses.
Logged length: 142.05 (mm)
